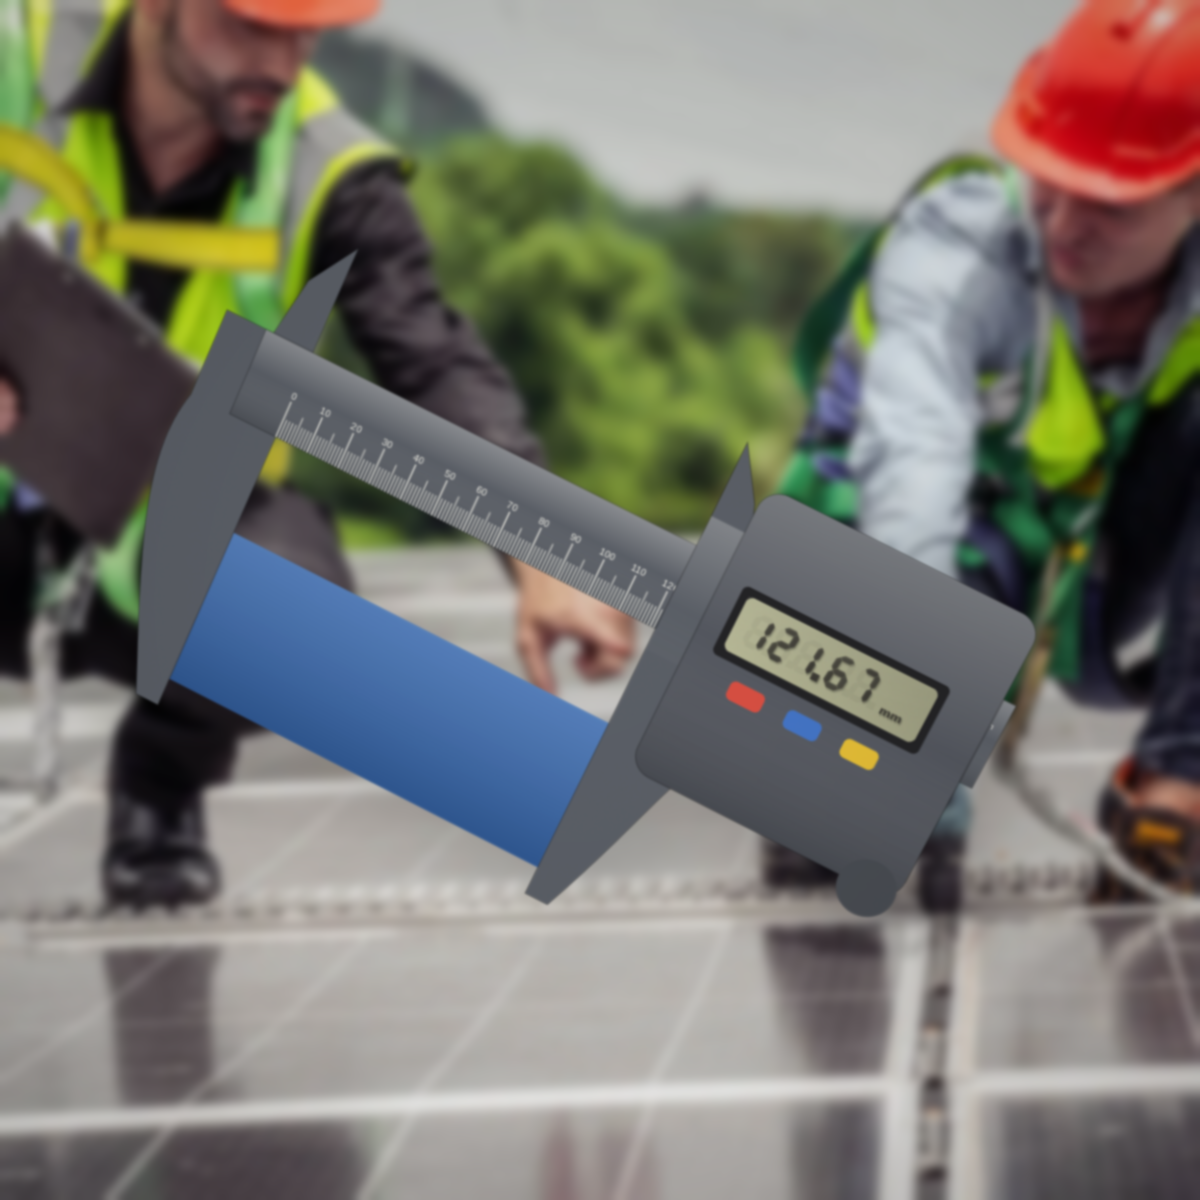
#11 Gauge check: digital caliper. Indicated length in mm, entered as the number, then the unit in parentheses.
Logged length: 121.67 (mm)
